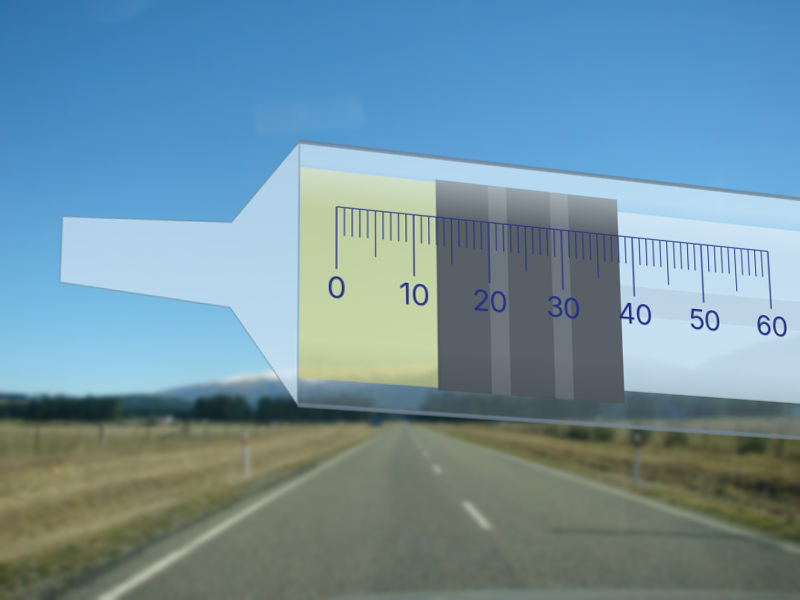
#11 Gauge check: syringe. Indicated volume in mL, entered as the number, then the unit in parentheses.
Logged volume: 13 (mL)
